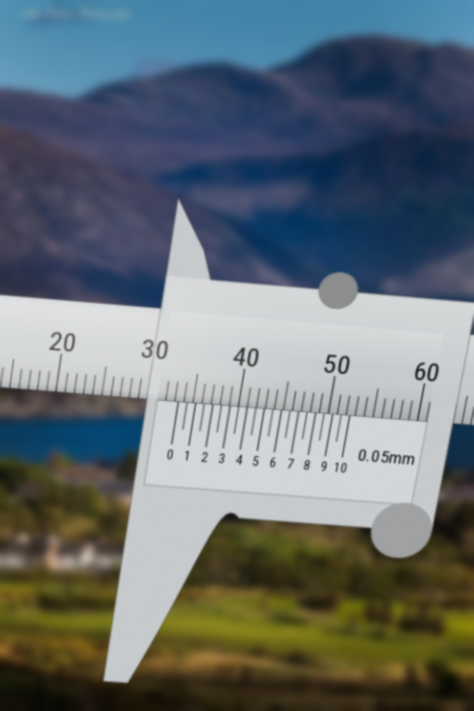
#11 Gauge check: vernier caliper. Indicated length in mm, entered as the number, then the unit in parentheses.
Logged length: 33.4 (mm)
